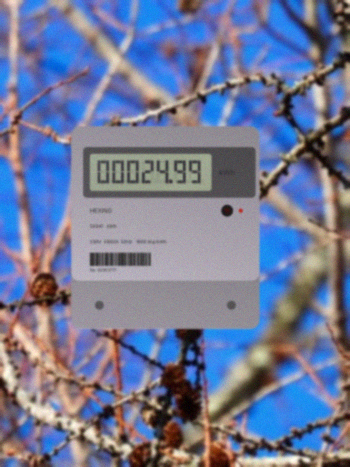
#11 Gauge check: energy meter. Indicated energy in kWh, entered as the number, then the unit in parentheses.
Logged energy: 24.99 (kWh)
